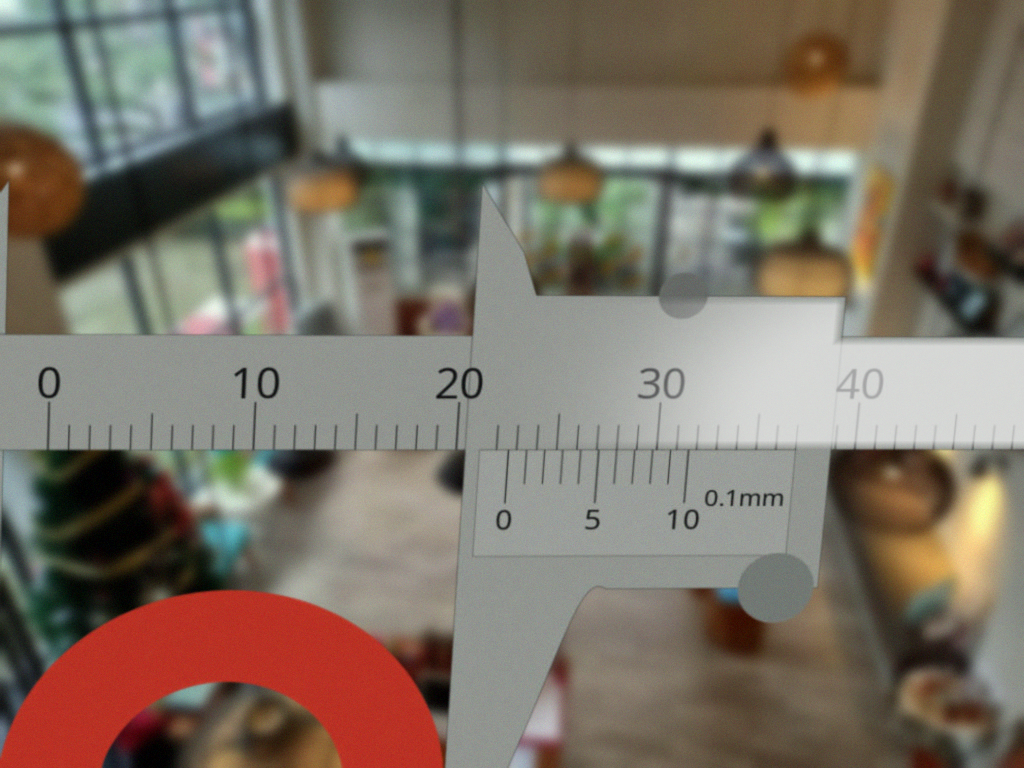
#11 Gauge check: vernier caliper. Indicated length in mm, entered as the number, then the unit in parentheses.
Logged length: 22.6 (mm)
